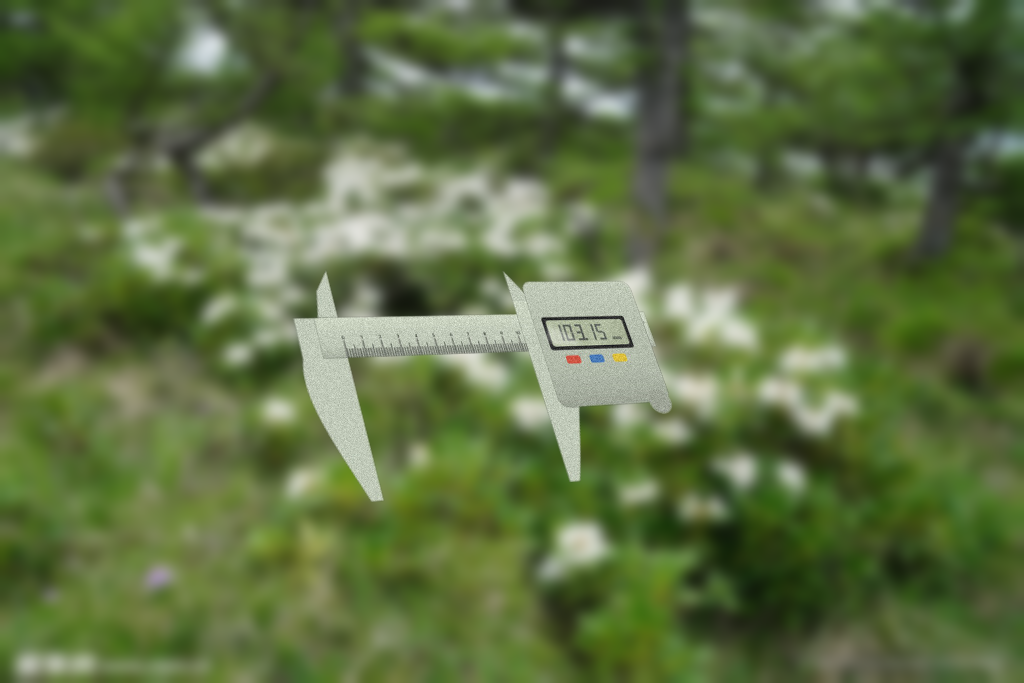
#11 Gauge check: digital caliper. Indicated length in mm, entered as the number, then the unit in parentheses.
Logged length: 103.15 (mm)
